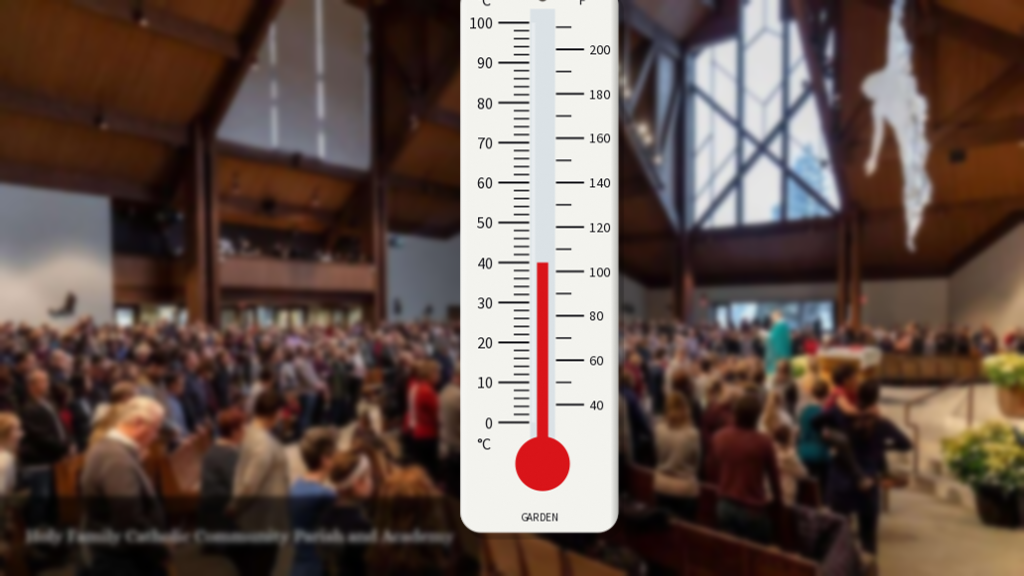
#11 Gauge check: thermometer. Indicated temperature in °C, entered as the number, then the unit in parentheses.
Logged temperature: 40 (°C)
